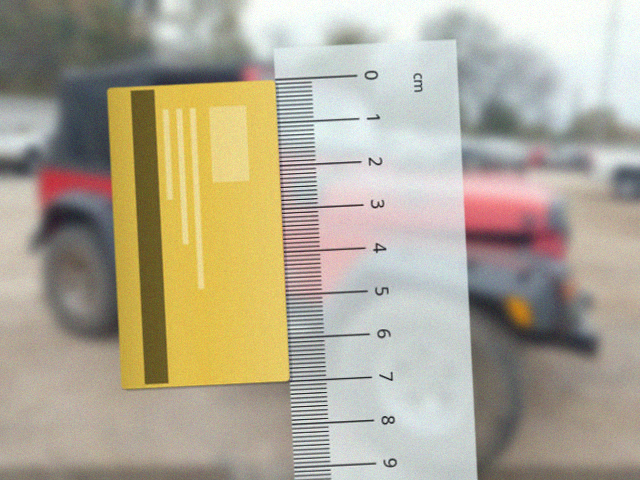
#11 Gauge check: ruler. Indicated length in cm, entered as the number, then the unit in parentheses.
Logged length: 7 (cm)
